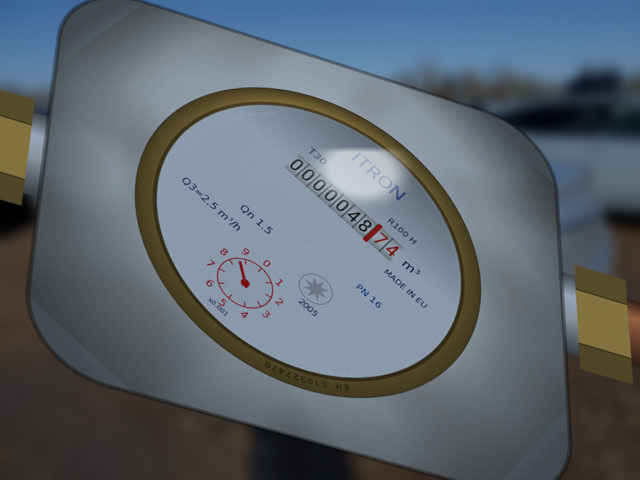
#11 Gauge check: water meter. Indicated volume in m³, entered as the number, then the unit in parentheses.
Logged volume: 48.748 (m³)
